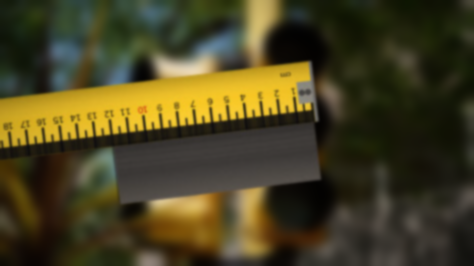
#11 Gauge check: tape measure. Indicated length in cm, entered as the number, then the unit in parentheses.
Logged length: 12 (cm)
